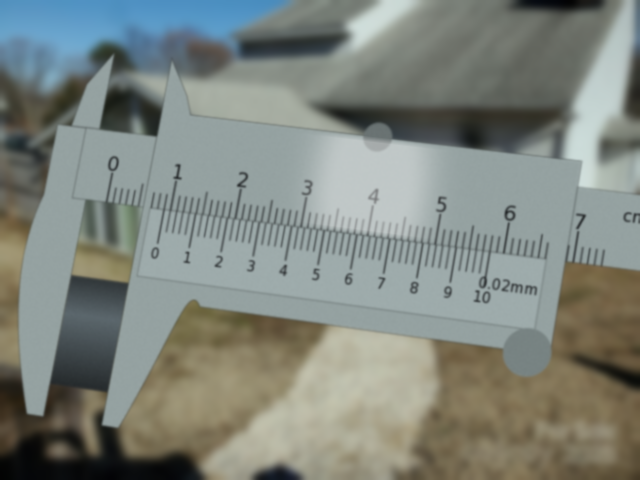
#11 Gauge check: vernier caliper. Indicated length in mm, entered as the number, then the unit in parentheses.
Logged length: 9.0 (mm)
